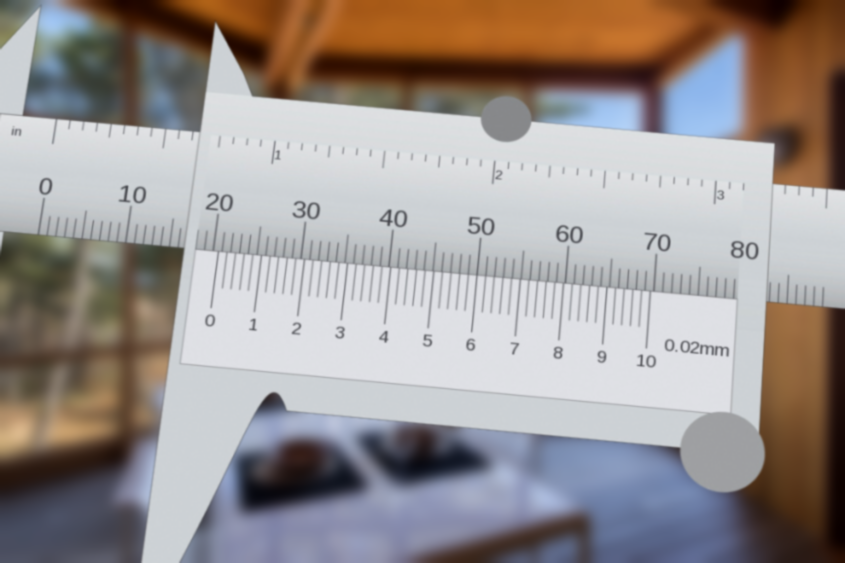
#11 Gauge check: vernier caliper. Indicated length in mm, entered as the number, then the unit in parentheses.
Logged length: 20.6 (mm)
